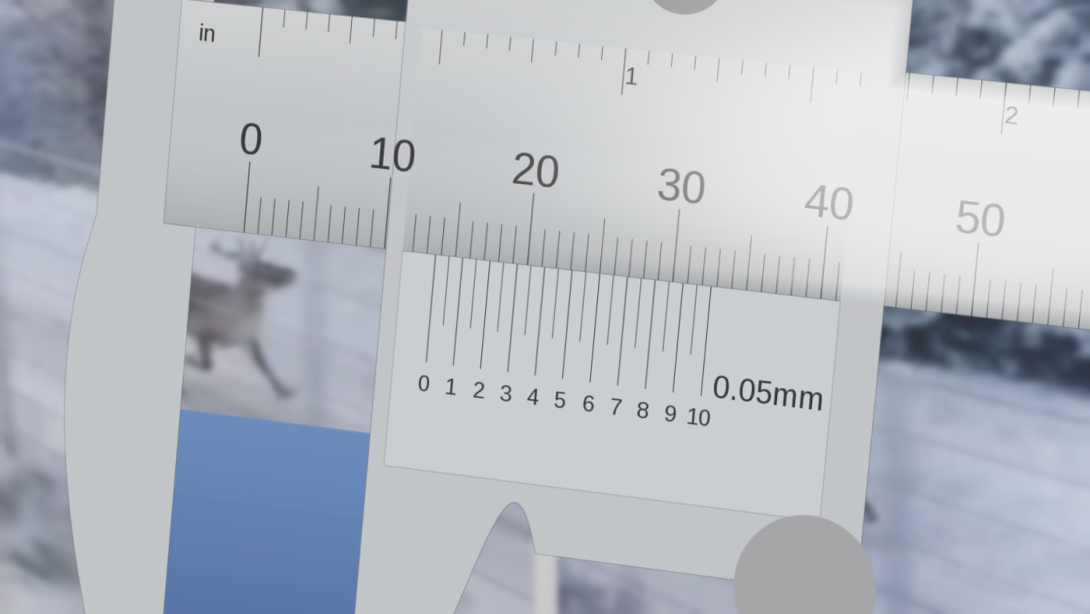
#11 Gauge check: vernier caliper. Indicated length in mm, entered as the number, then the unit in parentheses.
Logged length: 13.6 (mm)
